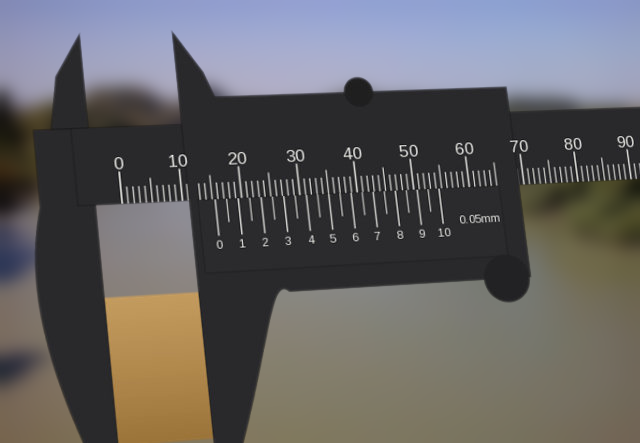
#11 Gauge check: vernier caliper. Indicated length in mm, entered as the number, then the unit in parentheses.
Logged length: 15.5 (mm)
